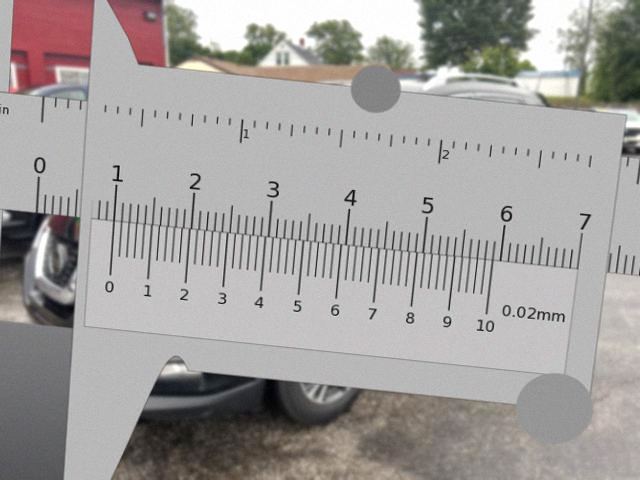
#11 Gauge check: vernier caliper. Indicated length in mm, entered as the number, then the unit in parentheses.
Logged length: 10.0 (mm)
